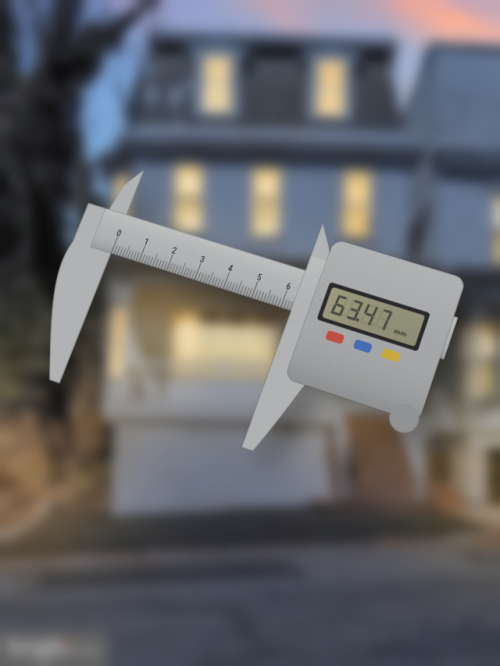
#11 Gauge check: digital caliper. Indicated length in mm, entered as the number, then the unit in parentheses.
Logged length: 63.47 (mm)
